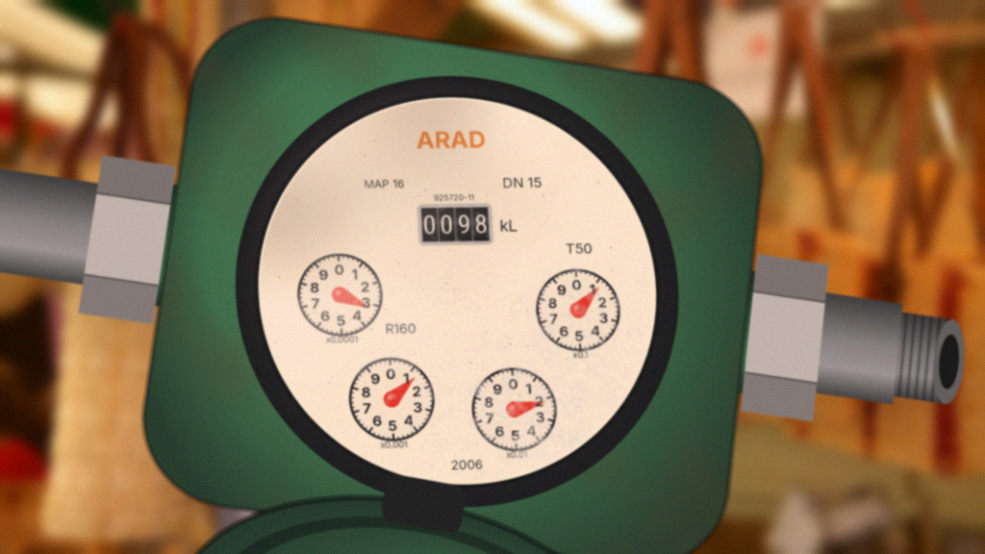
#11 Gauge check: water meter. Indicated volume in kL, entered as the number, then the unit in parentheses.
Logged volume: 98.1213 (kL)
